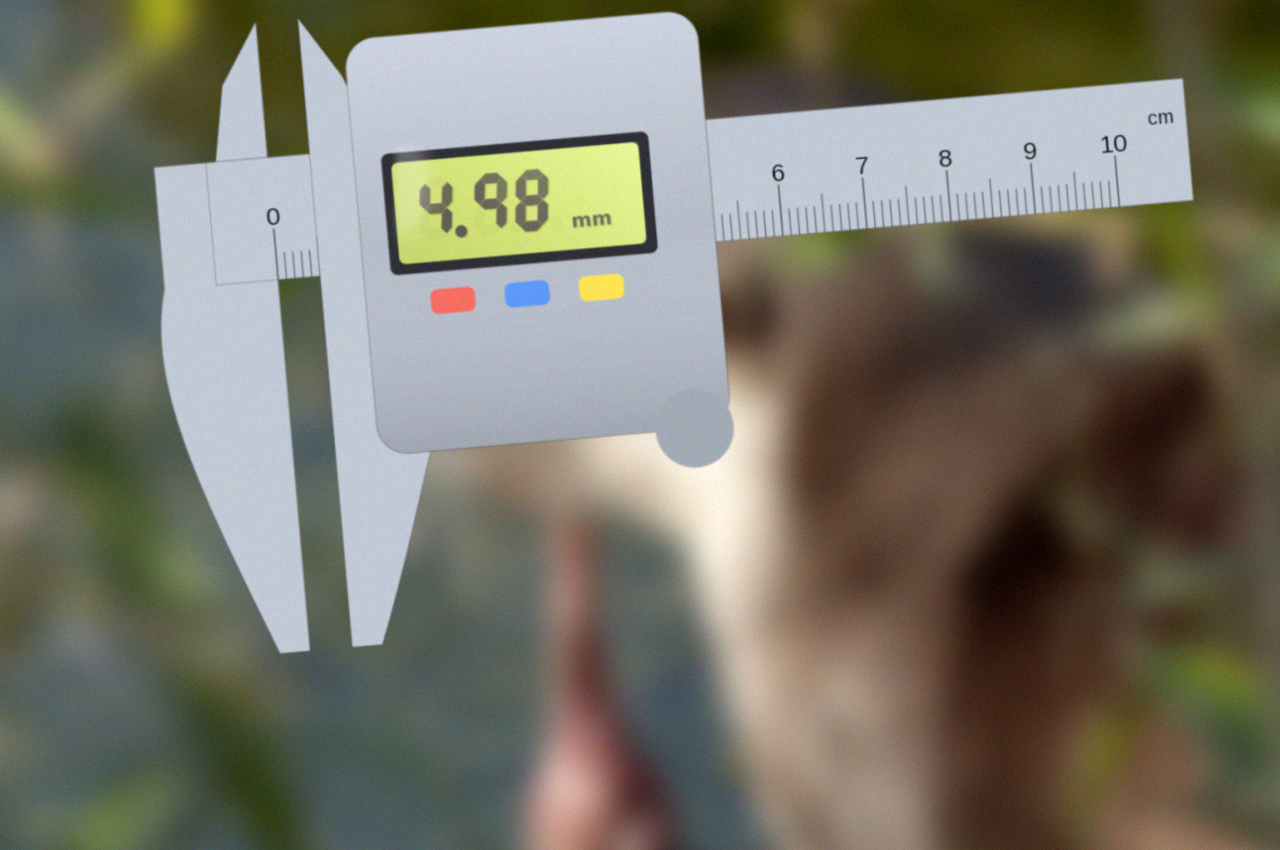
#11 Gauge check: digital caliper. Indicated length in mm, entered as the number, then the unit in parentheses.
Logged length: 4.98 (mm)
